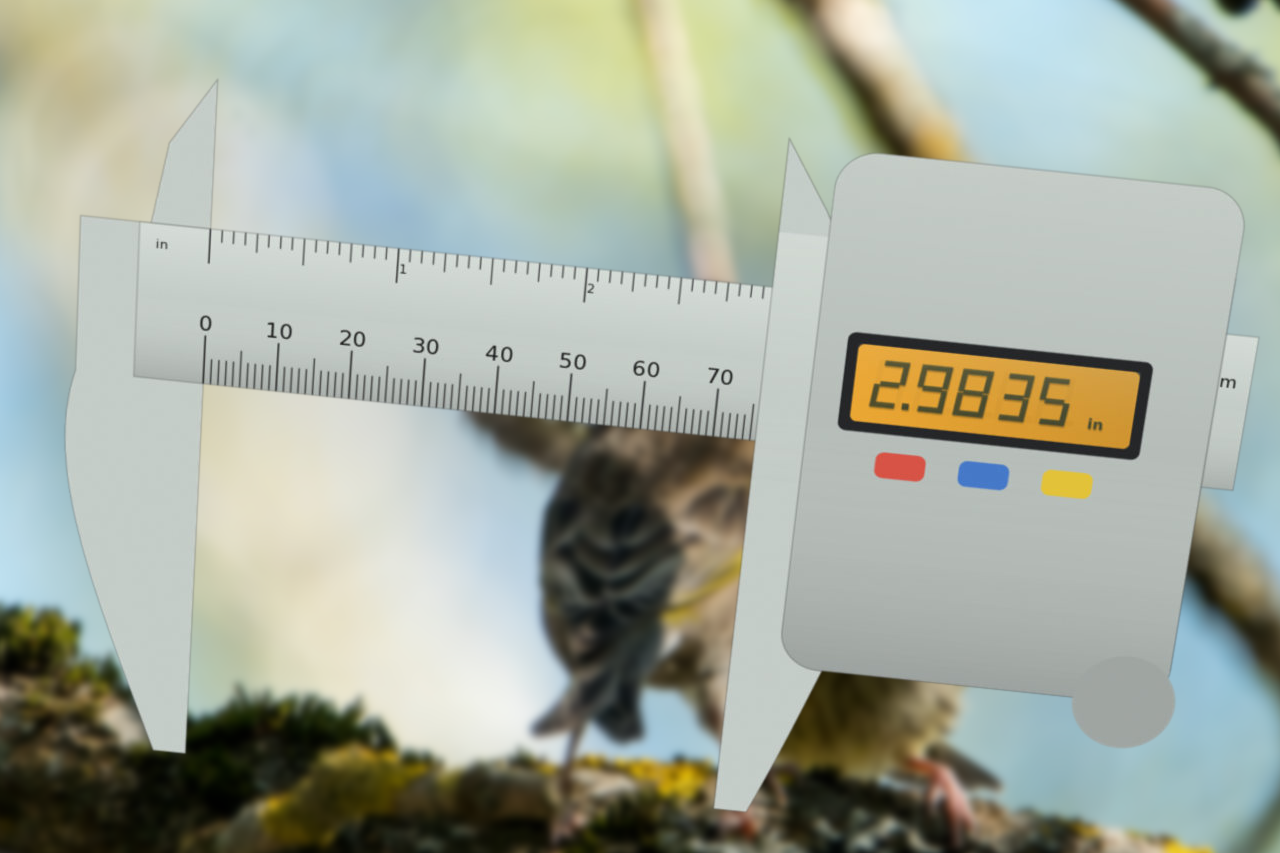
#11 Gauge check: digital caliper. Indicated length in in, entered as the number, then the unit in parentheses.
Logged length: 2.9835 (in)
